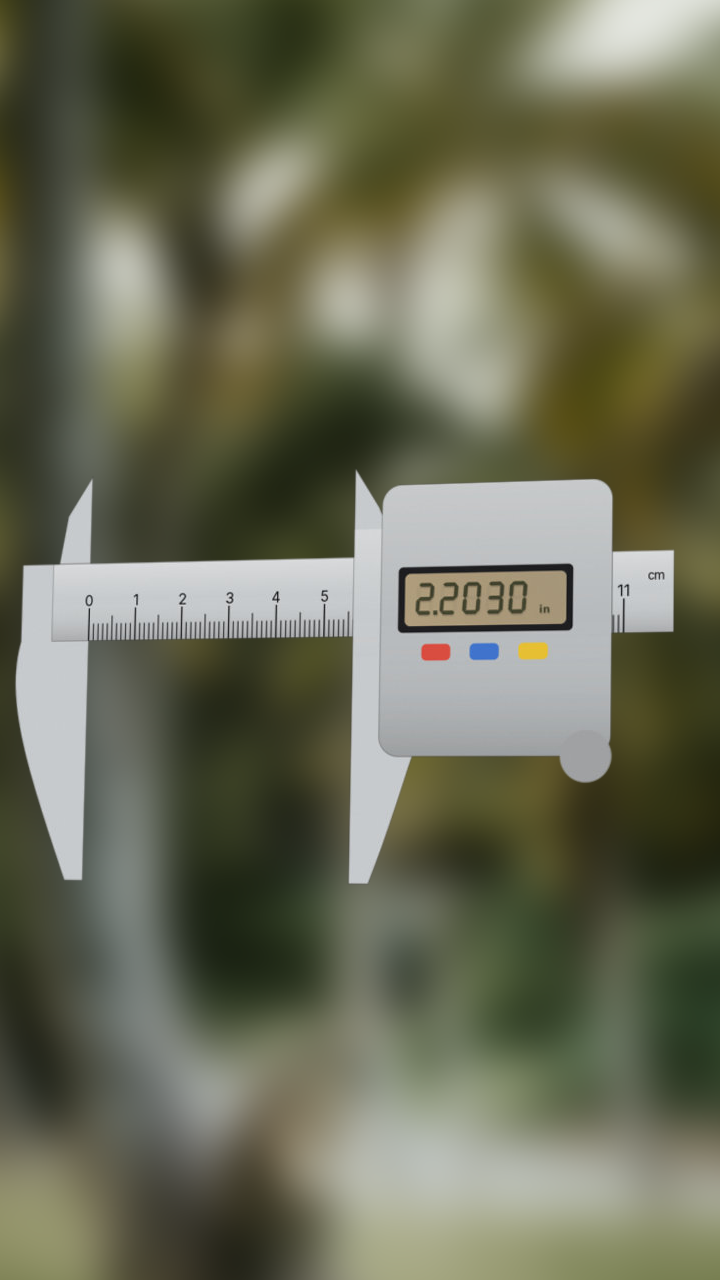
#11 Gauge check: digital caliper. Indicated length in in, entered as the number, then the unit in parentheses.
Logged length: 2.2030 (in)
